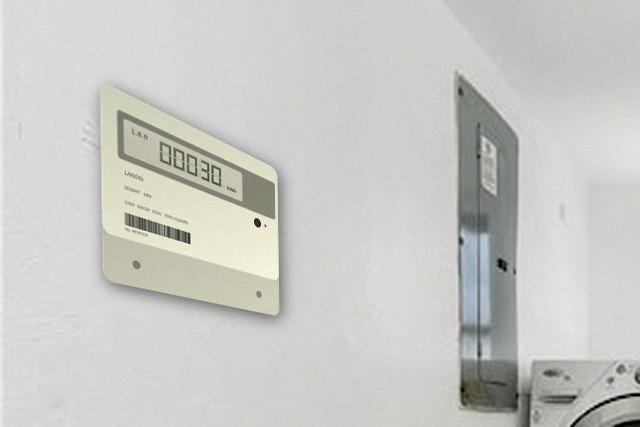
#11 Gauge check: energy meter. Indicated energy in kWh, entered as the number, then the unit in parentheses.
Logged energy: 30 (kWh)
